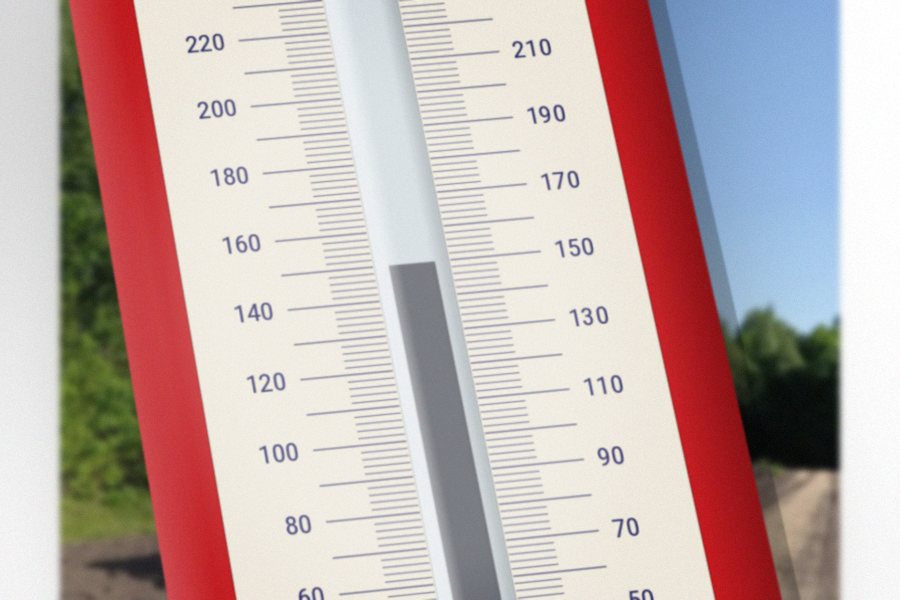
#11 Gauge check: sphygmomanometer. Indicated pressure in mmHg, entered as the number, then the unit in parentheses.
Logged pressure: 150 (mmHg)
